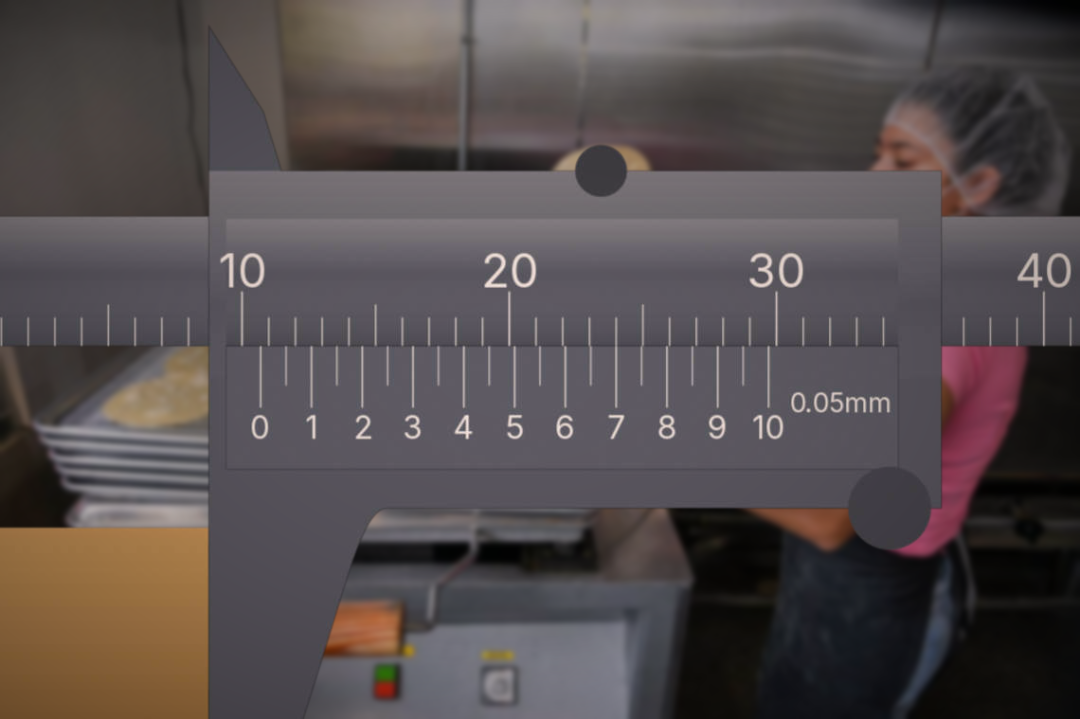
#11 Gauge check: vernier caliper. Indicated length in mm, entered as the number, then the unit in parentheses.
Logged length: 10.70 (mm)
